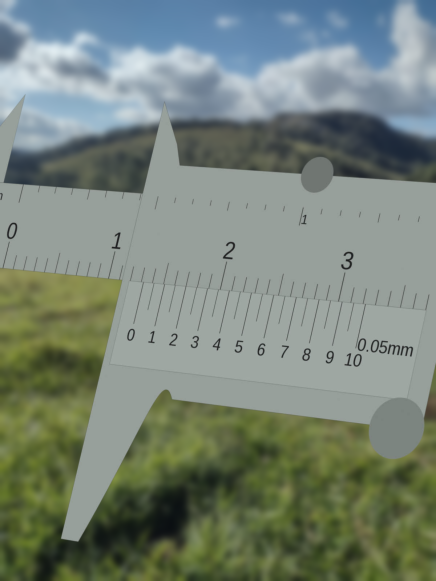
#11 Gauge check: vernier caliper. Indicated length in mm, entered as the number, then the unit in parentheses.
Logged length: 13.2 (mm)
